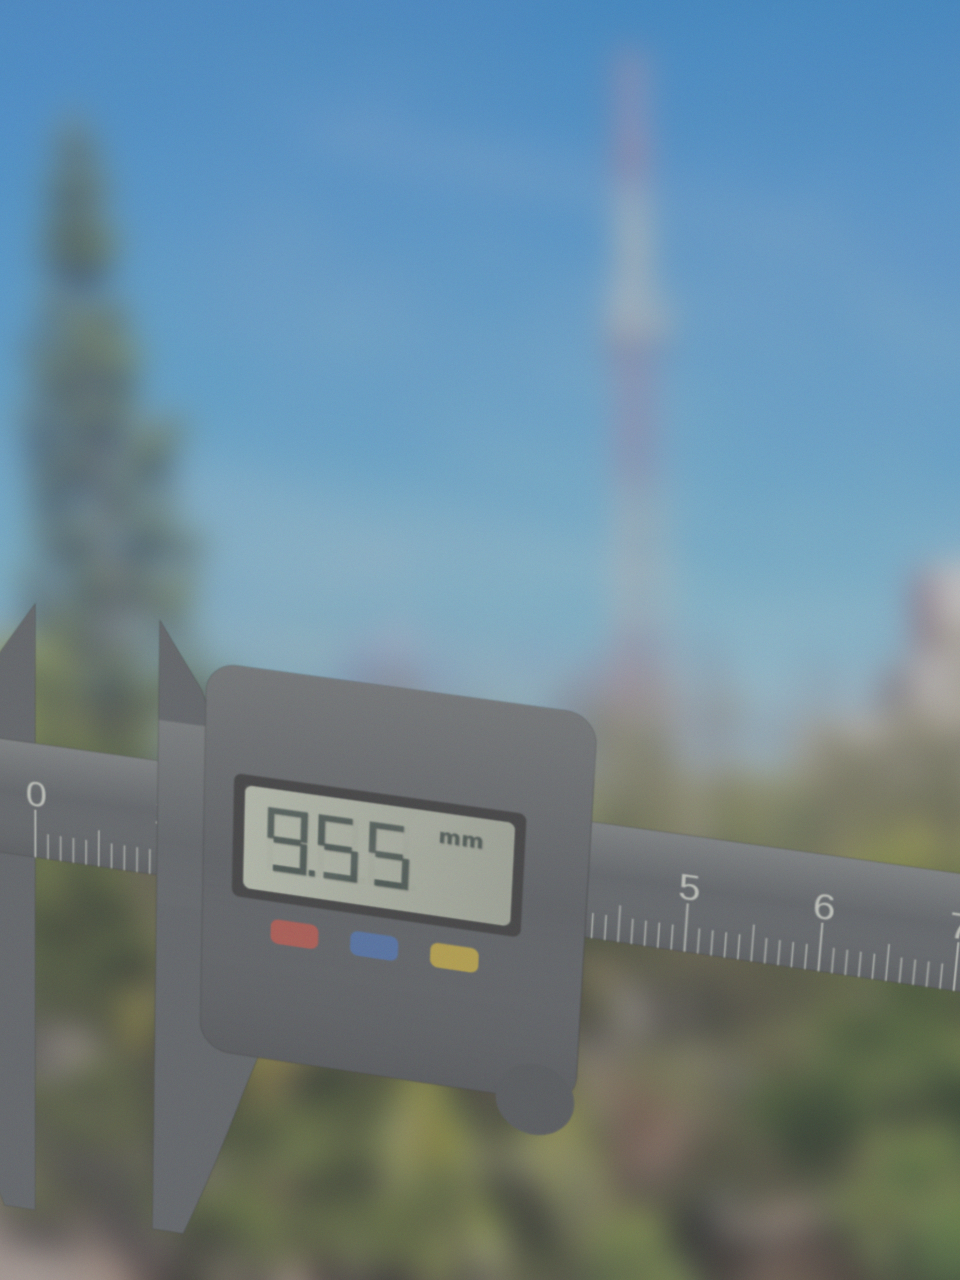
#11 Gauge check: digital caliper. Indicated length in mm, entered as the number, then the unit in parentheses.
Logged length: 9.55 (mm)
